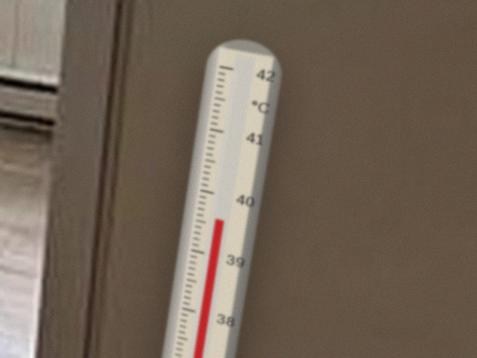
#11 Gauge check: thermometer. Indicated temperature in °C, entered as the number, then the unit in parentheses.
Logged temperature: 39.6 (°C)
